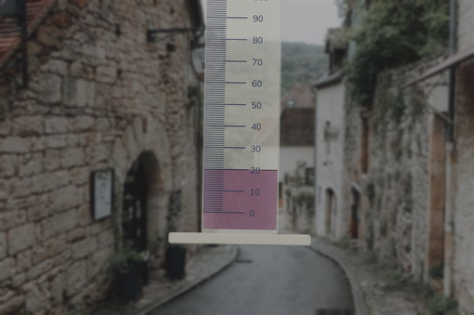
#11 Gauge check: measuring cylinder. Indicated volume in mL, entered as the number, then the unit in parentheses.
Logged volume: 20 (mL)
